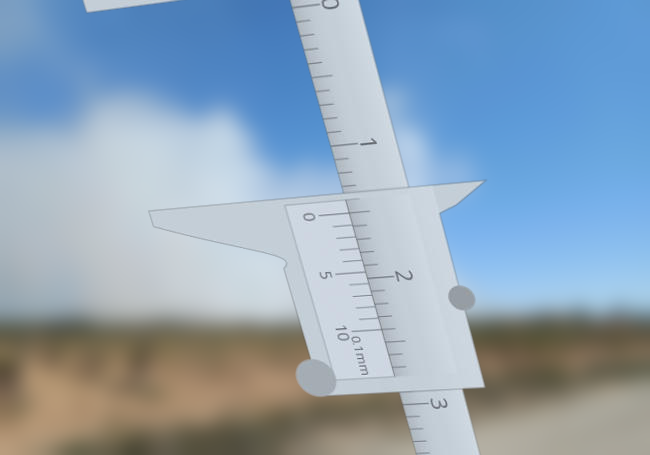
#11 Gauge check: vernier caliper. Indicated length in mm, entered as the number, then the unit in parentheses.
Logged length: 15.0 (mm)
